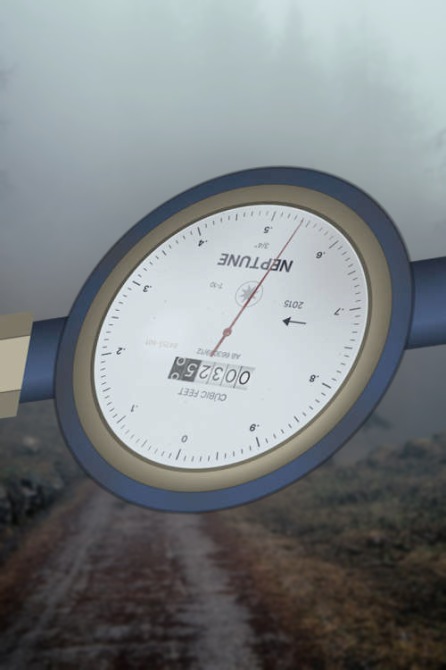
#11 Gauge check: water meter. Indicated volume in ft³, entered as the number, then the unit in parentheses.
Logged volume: 3258.54 (ft³)
